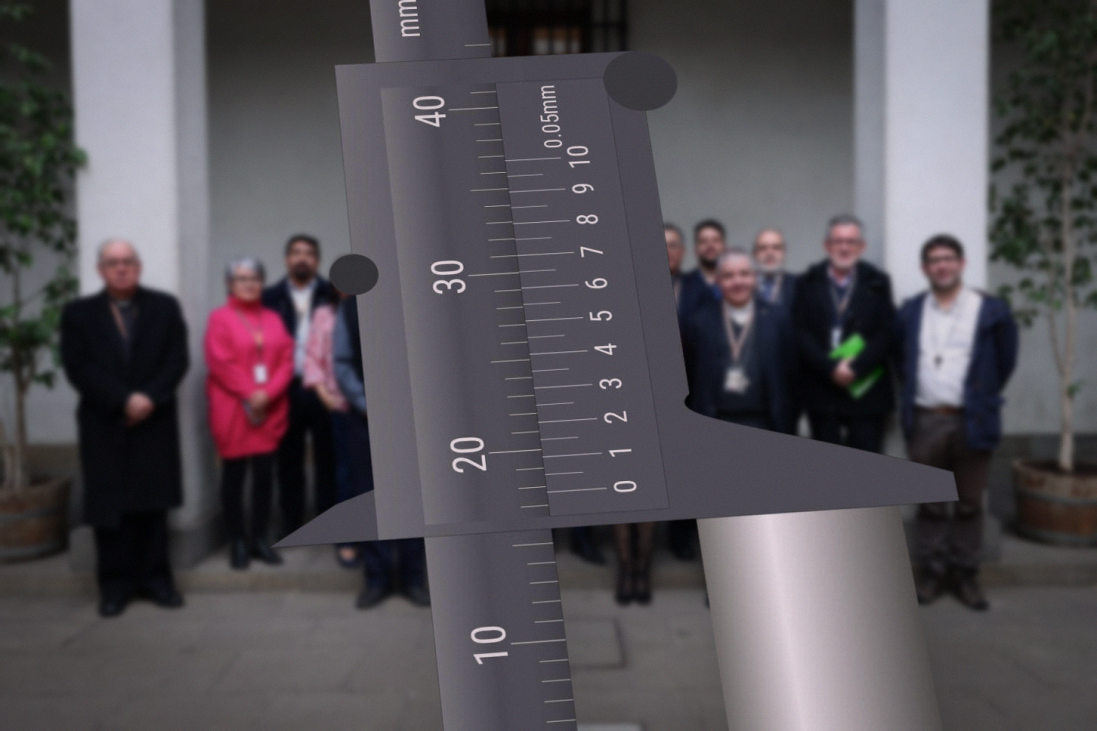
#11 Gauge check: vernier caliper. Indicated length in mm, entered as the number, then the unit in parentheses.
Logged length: 17.7 (mm)
